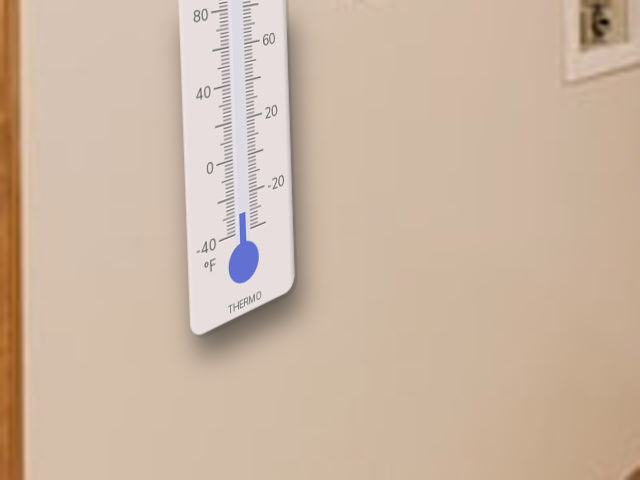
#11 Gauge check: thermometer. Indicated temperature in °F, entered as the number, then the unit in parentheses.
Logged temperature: -30 (°F)
